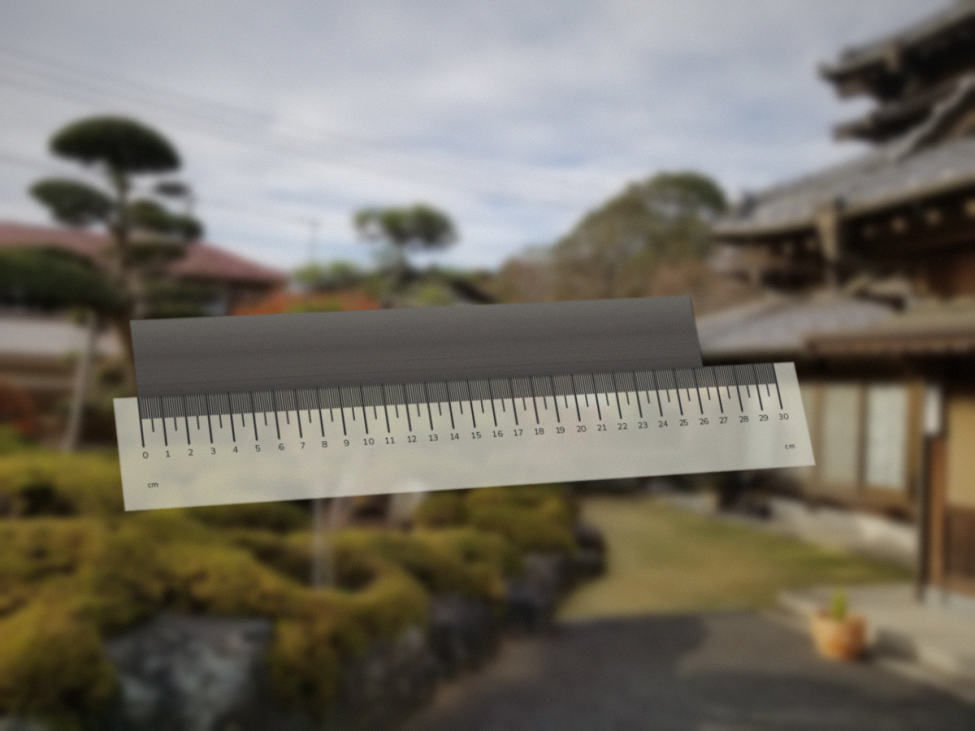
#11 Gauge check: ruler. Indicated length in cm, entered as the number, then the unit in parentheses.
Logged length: 26.5 (cm)
